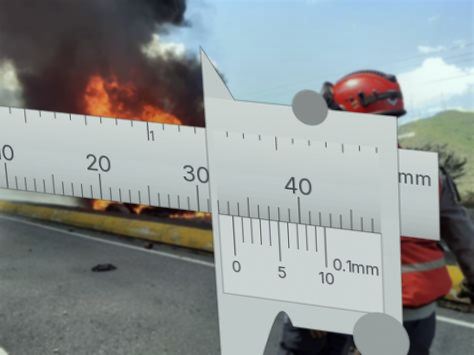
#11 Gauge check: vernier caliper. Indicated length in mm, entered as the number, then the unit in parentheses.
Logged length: 33.4 (mm)
